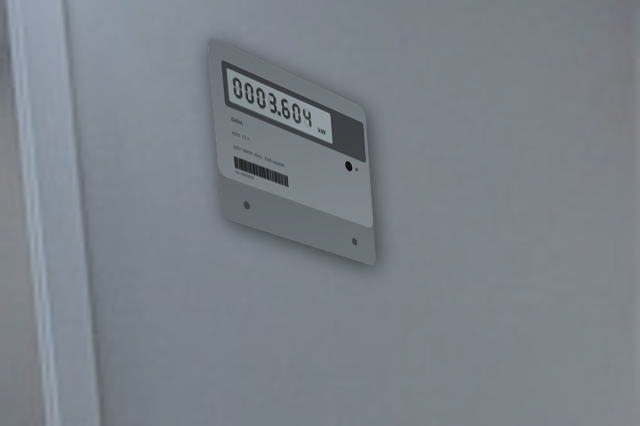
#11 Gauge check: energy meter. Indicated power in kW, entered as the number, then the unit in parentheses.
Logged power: 3.604 (kW)
